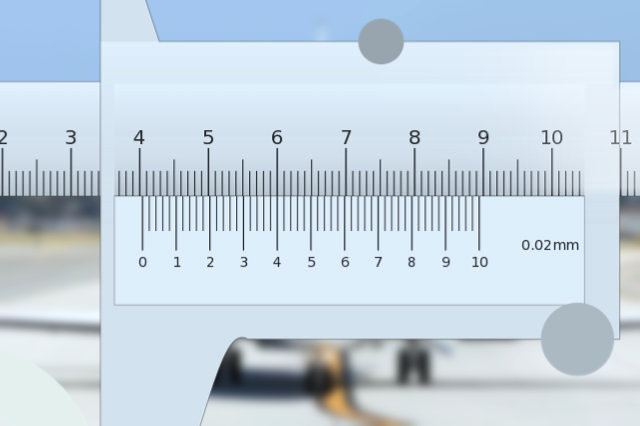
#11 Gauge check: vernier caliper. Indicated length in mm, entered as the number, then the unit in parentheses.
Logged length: 40.4 (mm)
